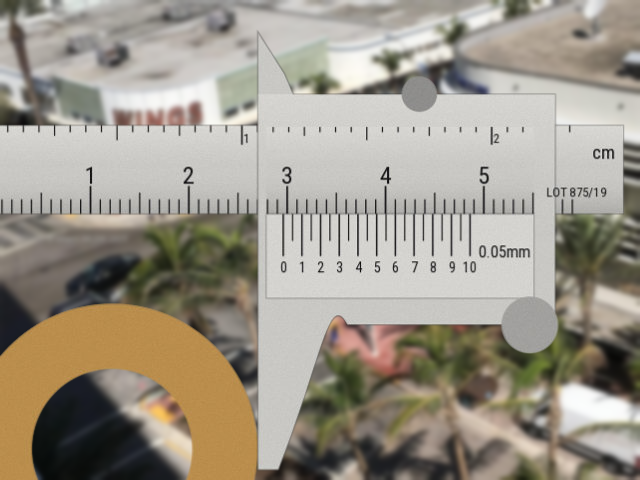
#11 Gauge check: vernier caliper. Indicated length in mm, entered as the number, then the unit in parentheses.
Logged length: 29.6 (mm)
